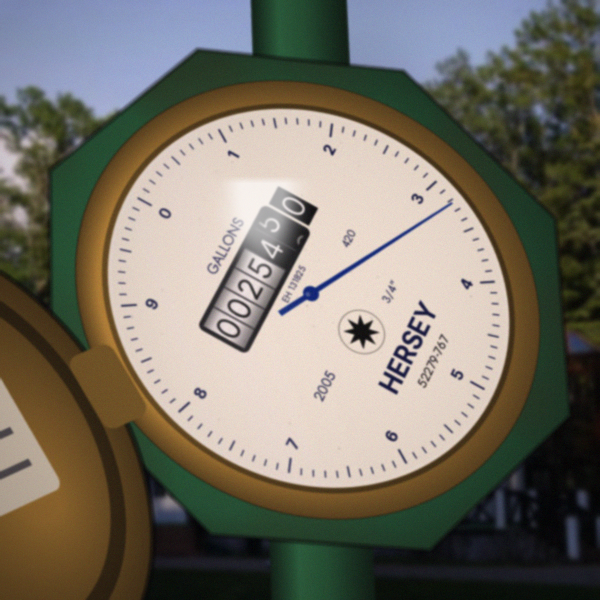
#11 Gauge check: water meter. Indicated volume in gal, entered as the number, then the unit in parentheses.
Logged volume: 25453.2 (gal)
